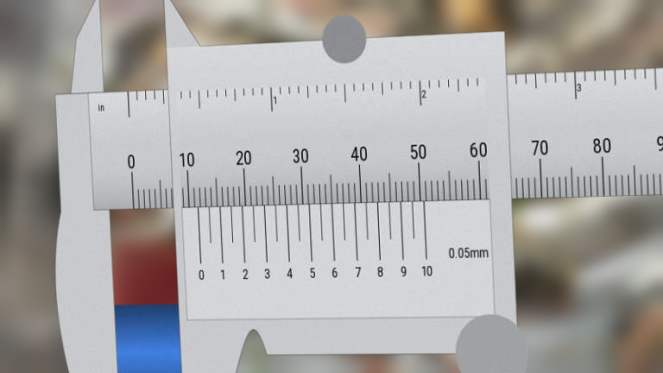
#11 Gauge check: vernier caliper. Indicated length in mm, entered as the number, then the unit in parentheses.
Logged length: 11.6 (mm)
